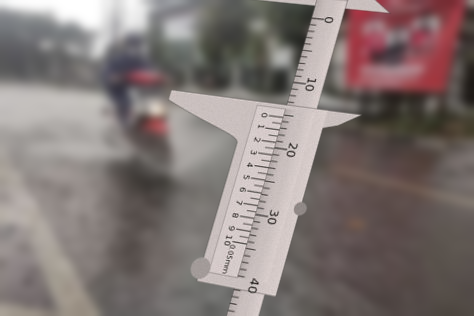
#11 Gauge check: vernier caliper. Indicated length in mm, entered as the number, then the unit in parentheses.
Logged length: 15.4 (mm)
